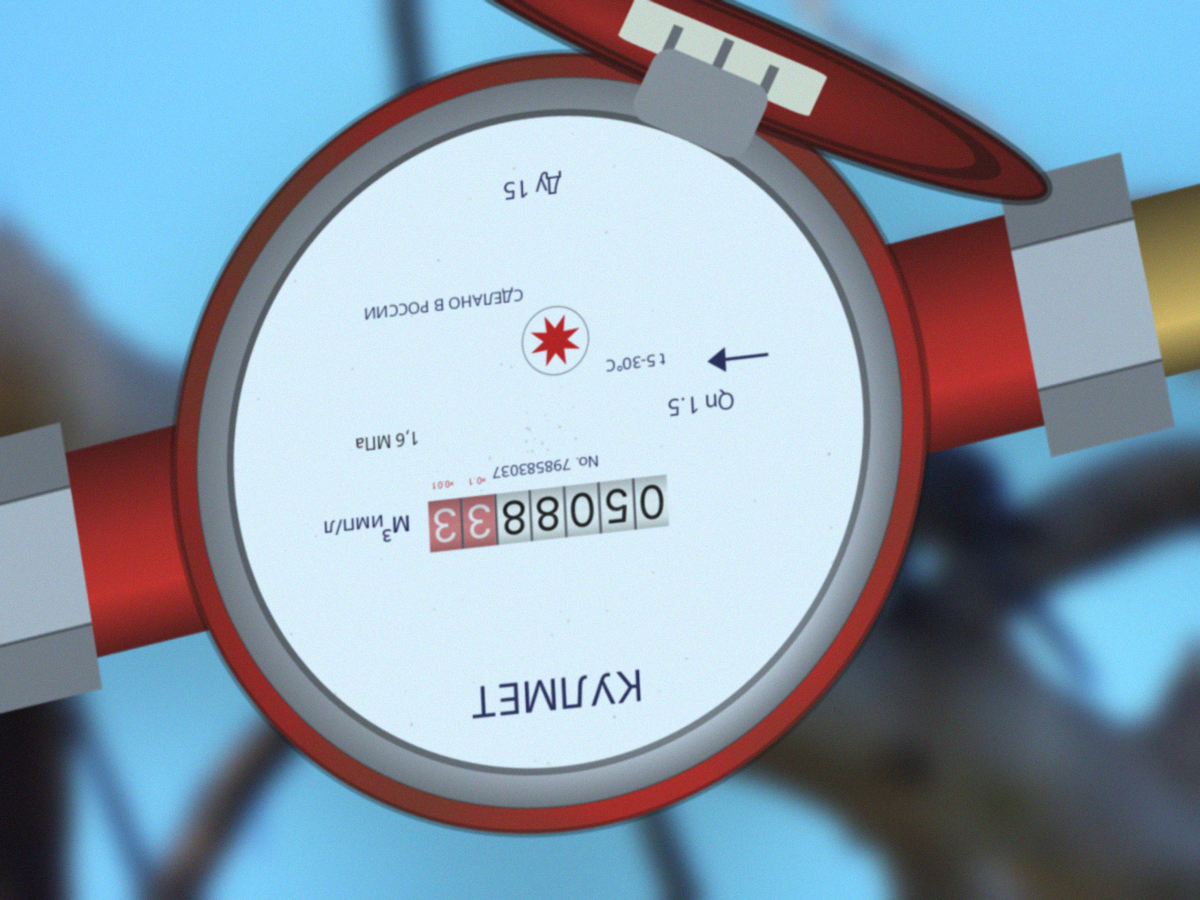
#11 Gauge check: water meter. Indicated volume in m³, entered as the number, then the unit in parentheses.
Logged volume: 5088.33 (m³)
